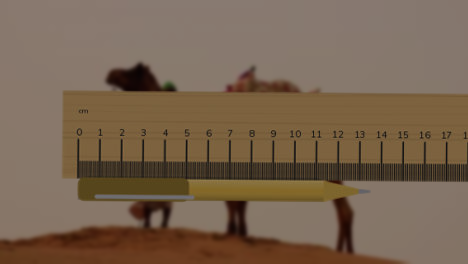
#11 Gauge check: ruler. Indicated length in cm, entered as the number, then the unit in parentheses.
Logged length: 13.5 (cm)
